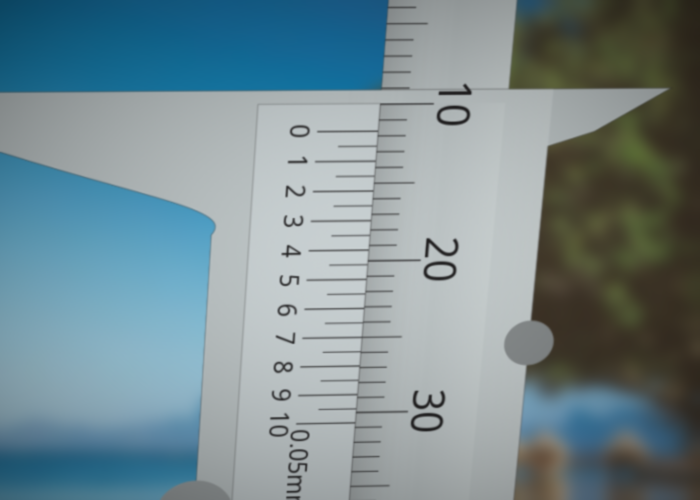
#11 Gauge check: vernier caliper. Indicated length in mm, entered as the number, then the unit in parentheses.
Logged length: 11.7 (mm)
